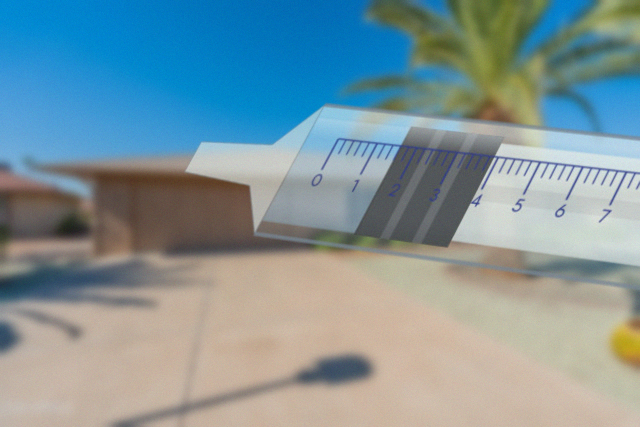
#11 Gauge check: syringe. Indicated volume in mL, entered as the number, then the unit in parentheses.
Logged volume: 1.6 (mL)
